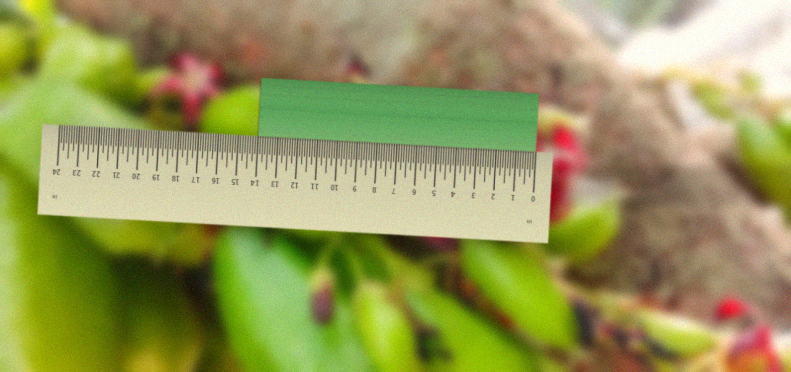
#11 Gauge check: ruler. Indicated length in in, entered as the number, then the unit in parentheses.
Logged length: 14 (in)
